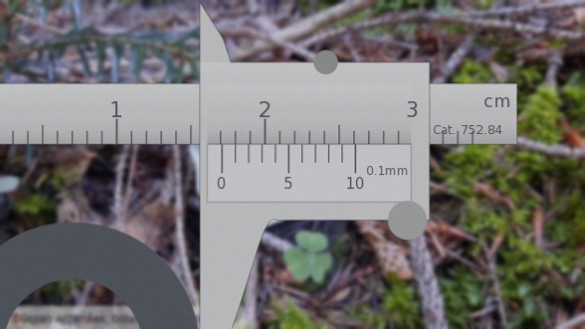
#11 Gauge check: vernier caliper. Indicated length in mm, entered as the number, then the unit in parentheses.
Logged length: 17.1 (mm)
